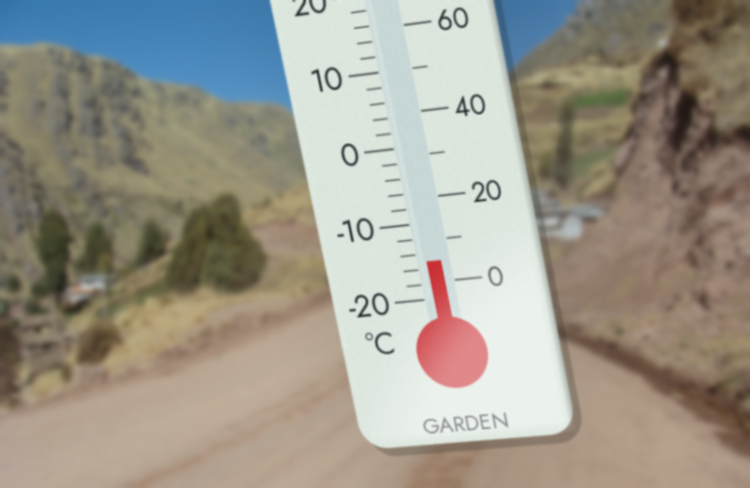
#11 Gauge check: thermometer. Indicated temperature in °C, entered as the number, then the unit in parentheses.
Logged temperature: -15 (°C)
